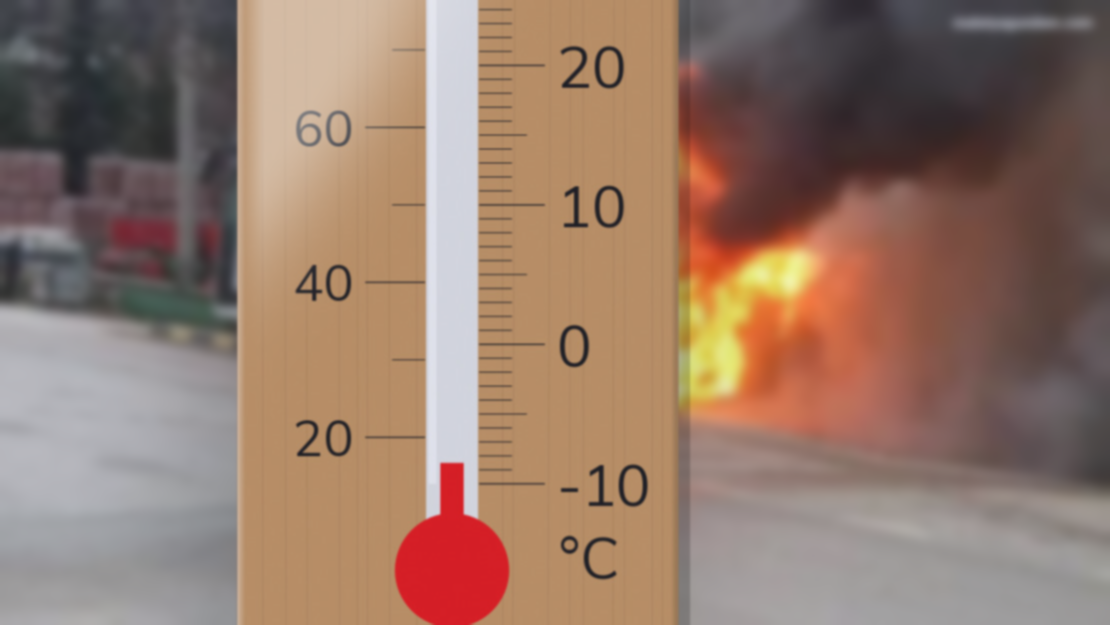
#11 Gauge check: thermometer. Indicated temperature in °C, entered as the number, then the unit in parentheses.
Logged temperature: -8.5 (°C)
